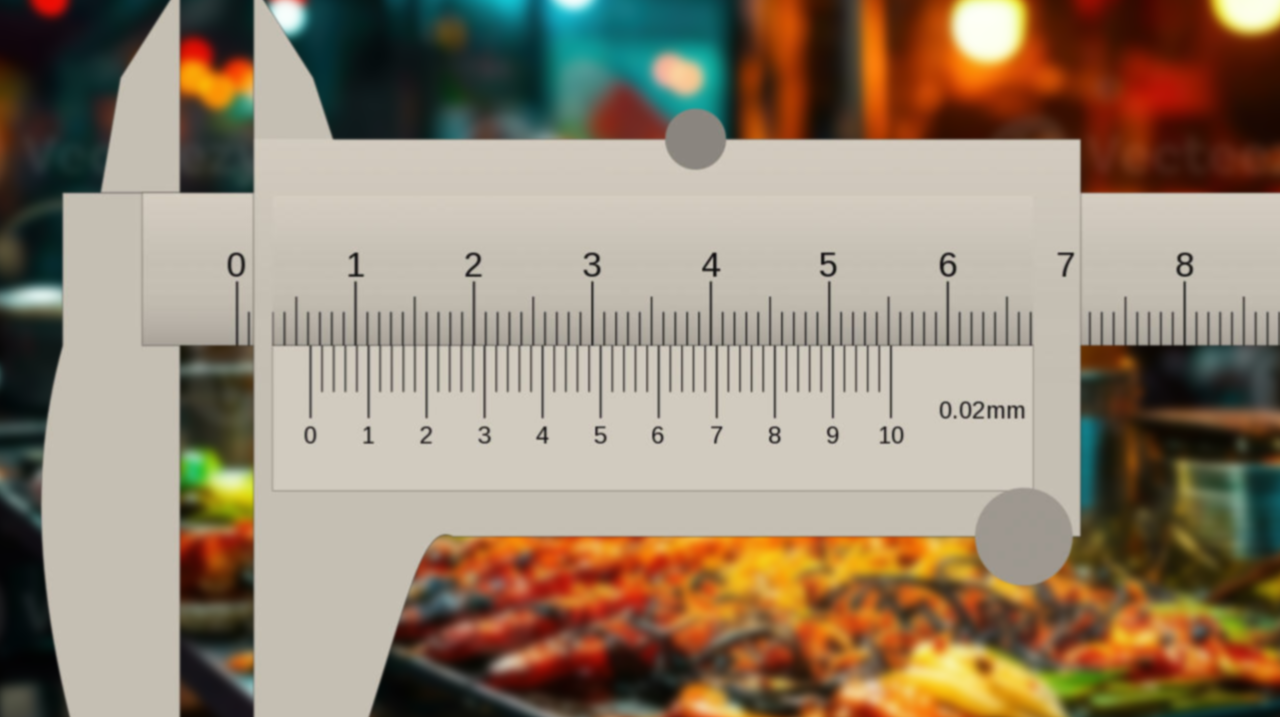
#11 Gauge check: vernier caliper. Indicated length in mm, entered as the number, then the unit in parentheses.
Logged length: 6.2 (mm)
